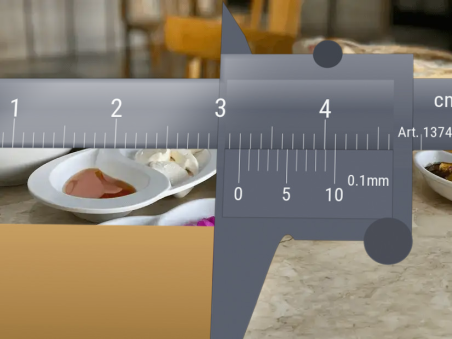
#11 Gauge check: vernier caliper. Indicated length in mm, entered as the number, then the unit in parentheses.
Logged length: 32.0 (mm)
